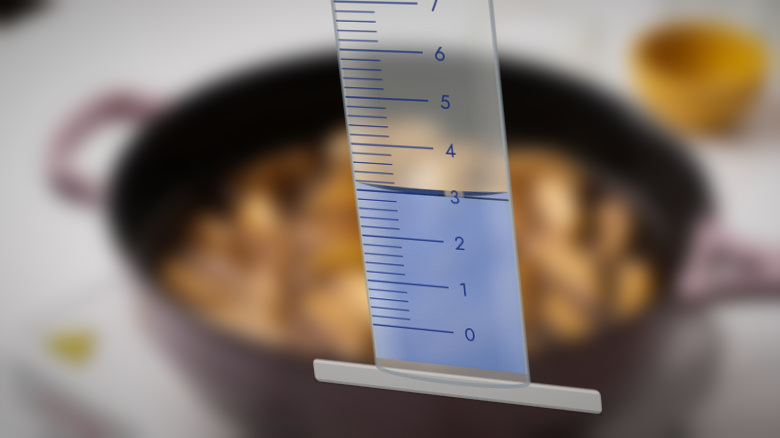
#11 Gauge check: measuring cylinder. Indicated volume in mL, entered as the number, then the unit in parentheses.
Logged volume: 3 (mL)
